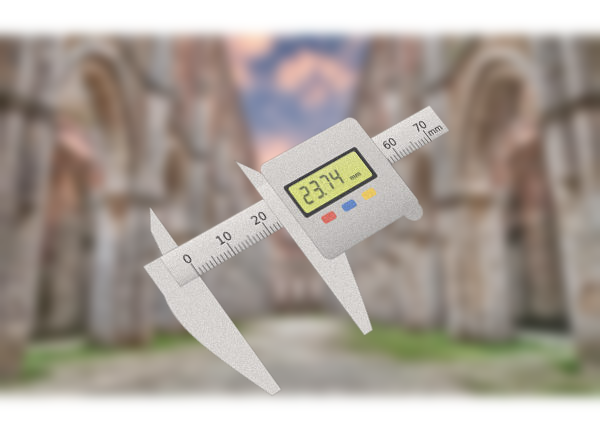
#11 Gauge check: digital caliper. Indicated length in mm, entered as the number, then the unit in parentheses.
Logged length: 23.74 (mm)
